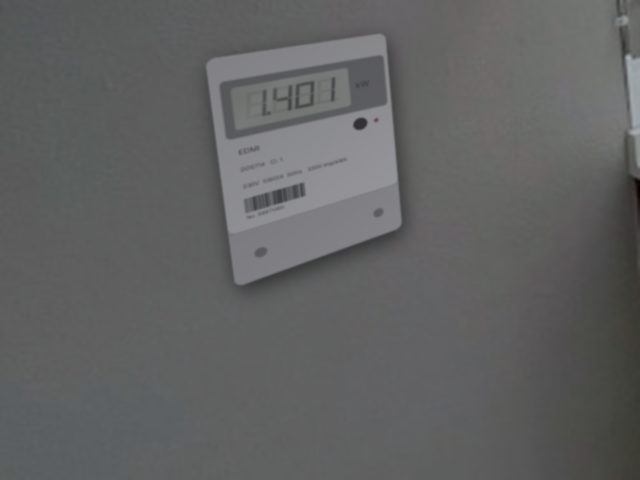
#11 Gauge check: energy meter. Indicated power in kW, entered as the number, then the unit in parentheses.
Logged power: 1.401 (kW)
